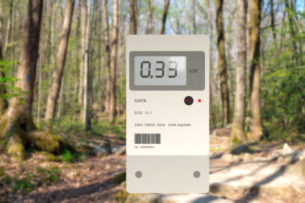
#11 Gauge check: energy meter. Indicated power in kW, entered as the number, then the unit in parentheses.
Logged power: 0.33 (kW)
